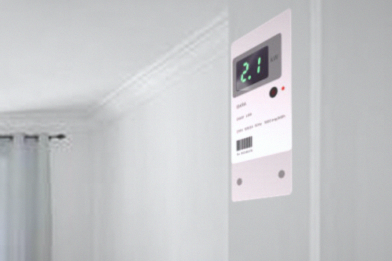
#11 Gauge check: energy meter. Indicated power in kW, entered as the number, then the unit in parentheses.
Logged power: 2.1 (kW)
